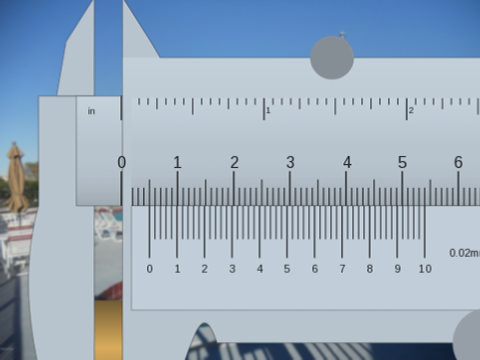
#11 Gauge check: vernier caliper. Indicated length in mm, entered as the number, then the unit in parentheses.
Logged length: 5.0 (mm)
